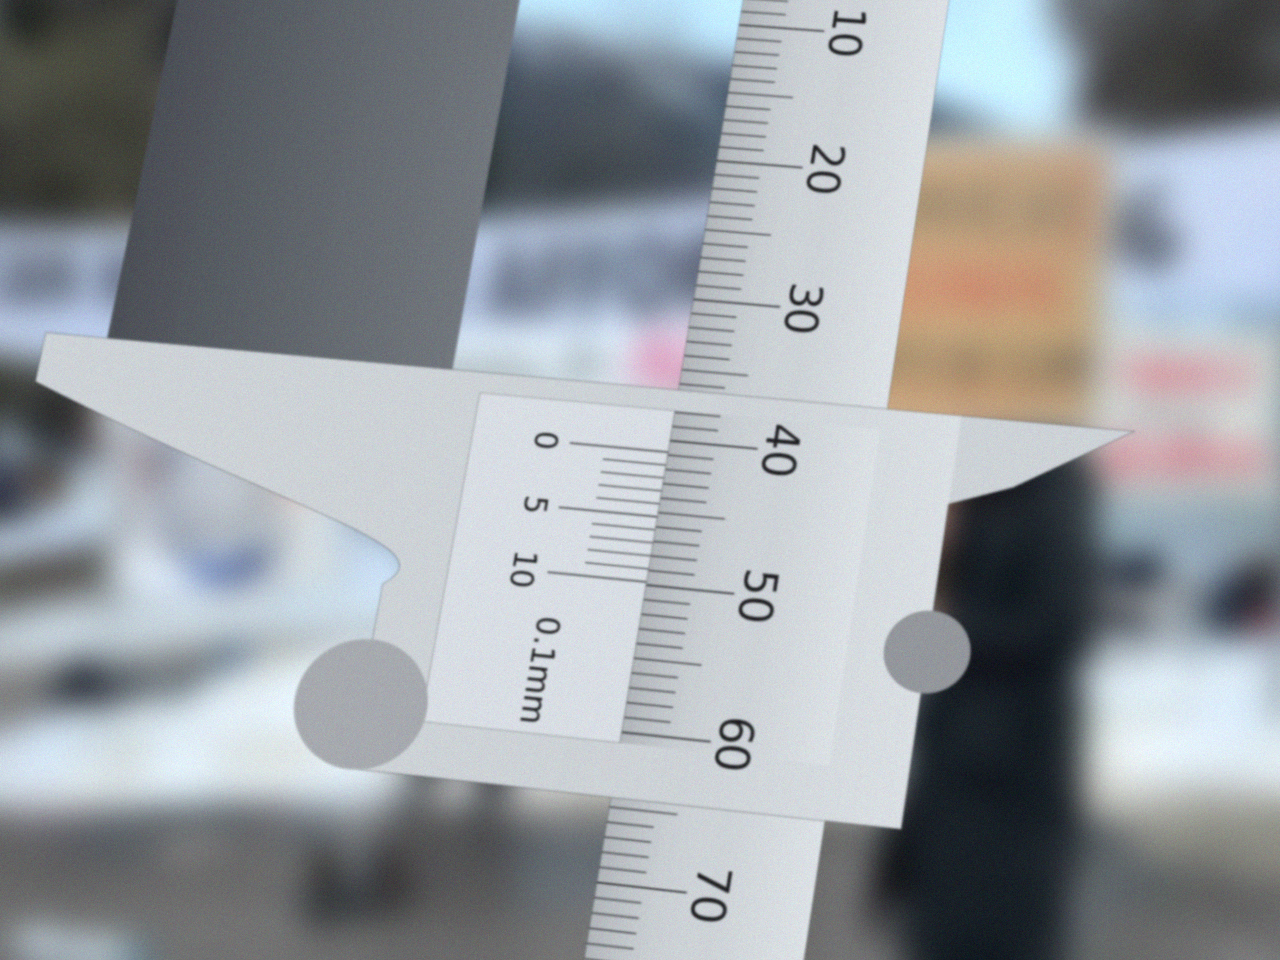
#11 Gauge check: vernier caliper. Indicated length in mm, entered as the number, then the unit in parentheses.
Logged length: 40.8 (mm)
